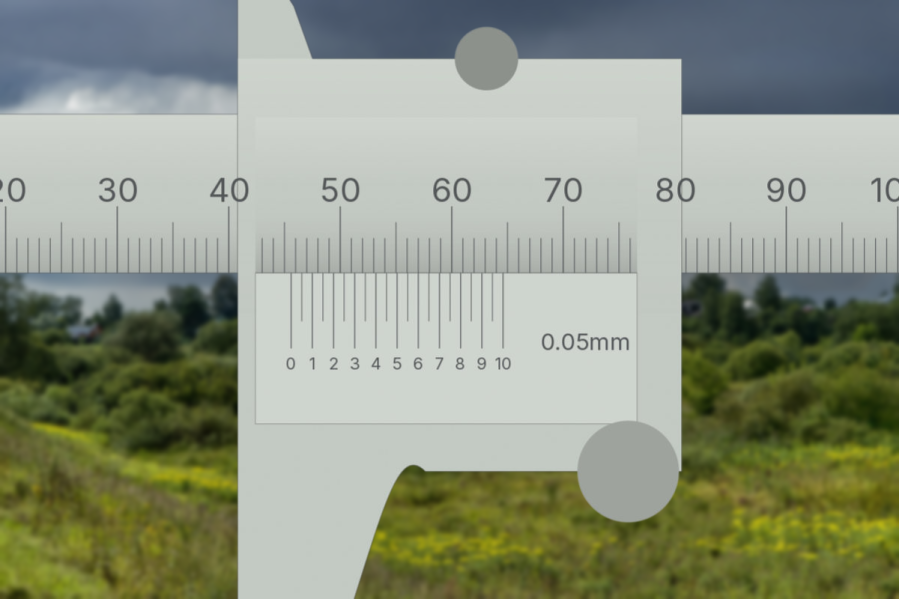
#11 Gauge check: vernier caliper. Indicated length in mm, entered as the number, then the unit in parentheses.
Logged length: 45.6 (mm)
